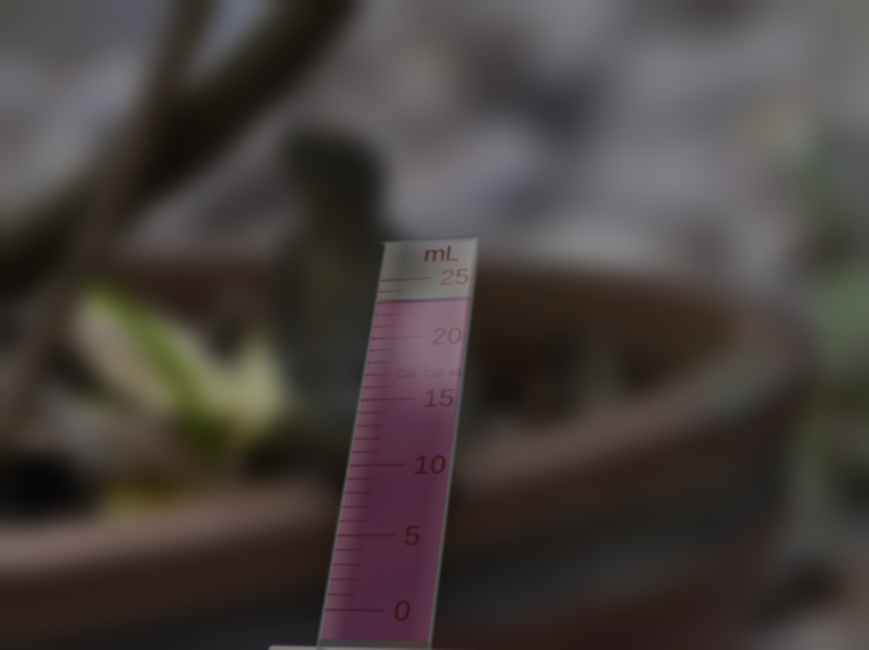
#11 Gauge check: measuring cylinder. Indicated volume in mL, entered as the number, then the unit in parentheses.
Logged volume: 23 (mL)
